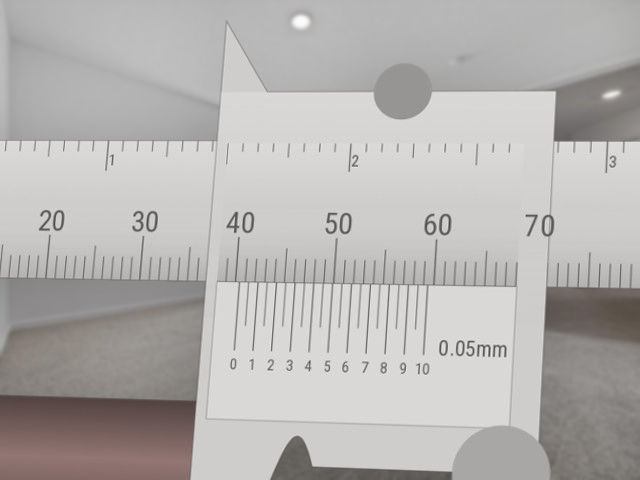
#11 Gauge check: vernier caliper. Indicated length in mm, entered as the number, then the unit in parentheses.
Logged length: 40.4 (mm)
